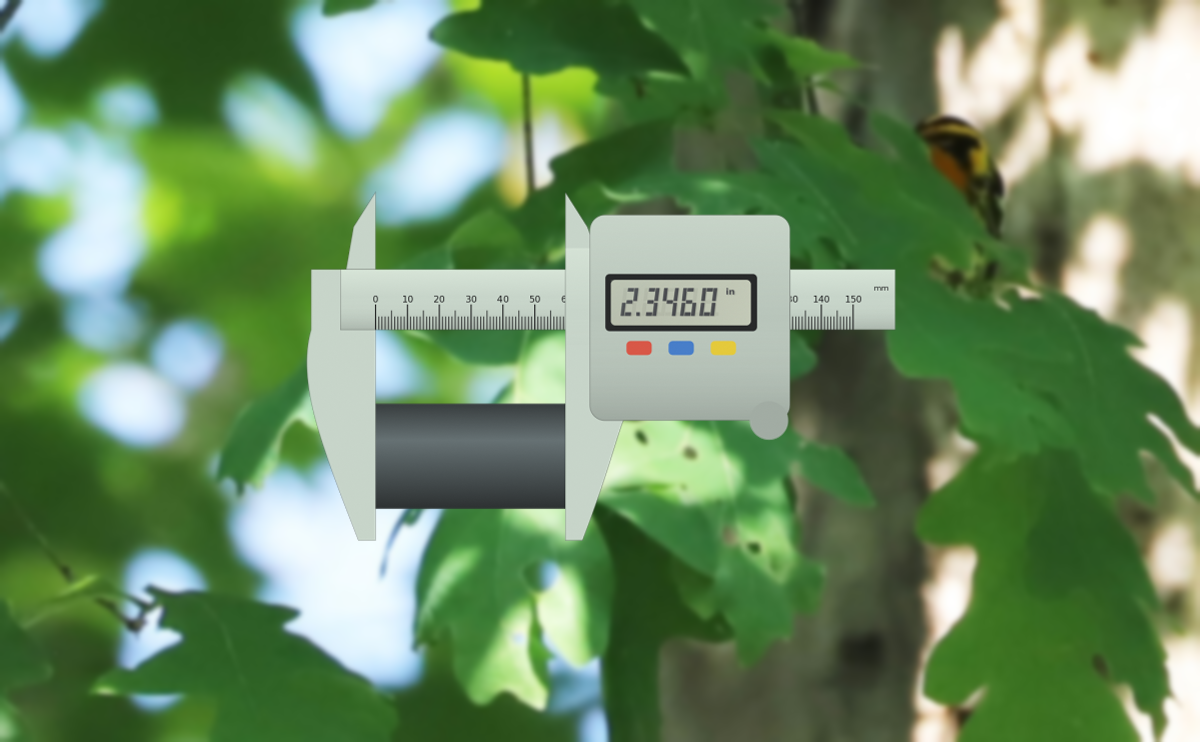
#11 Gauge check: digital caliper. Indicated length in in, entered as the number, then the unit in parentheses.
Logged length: 2.3460 (in)
